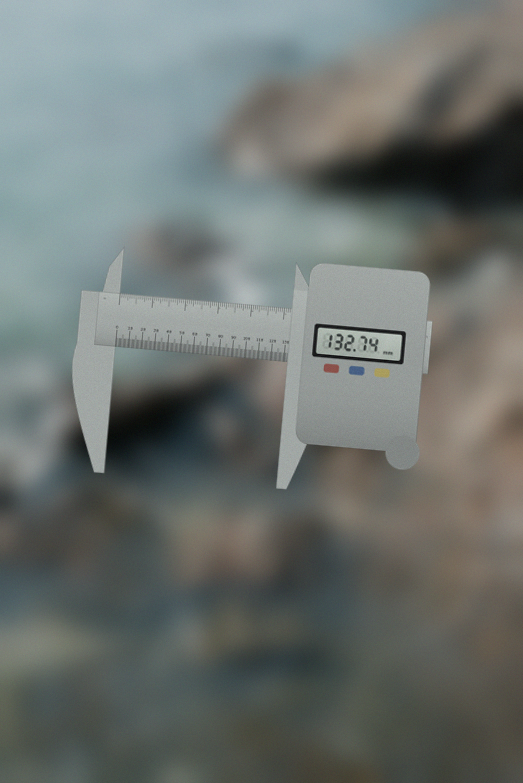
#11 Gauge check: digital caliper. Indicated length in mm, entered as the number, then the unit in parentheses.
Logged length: 132.74 (mm)
